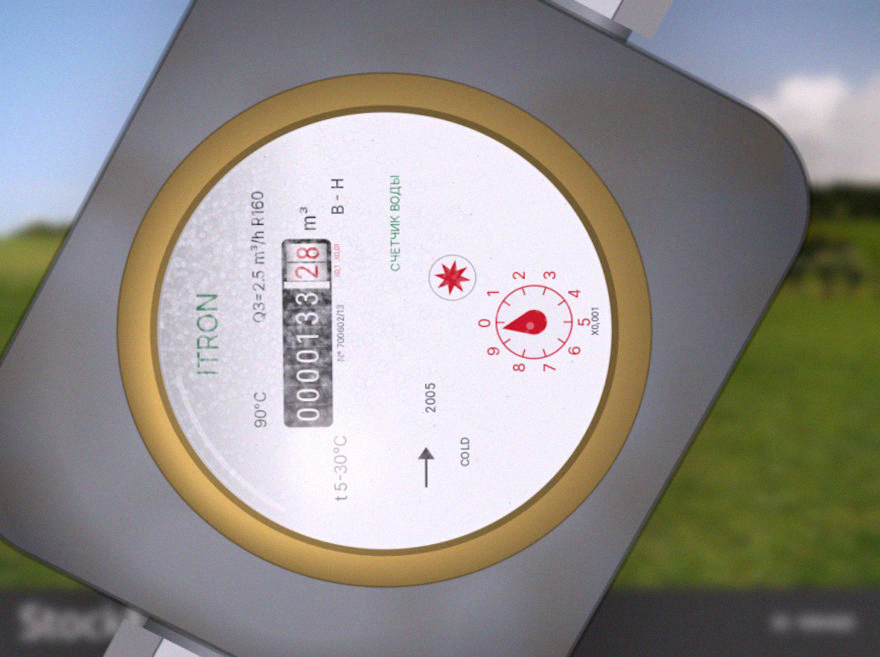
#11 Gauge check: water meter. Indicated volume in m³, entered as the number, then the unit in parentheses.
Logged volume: 133.279 (m³)
